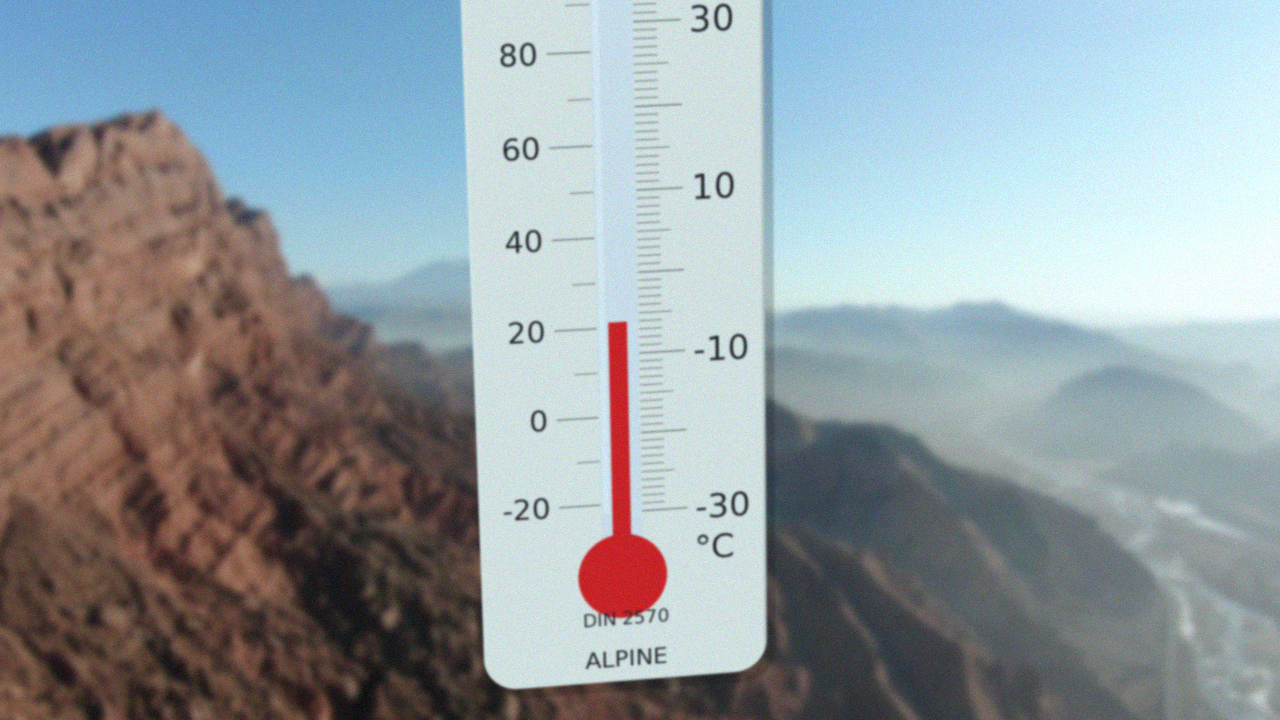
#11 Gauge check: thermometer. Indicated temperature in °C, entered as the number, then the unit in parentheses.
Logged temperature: -6 (°C)
